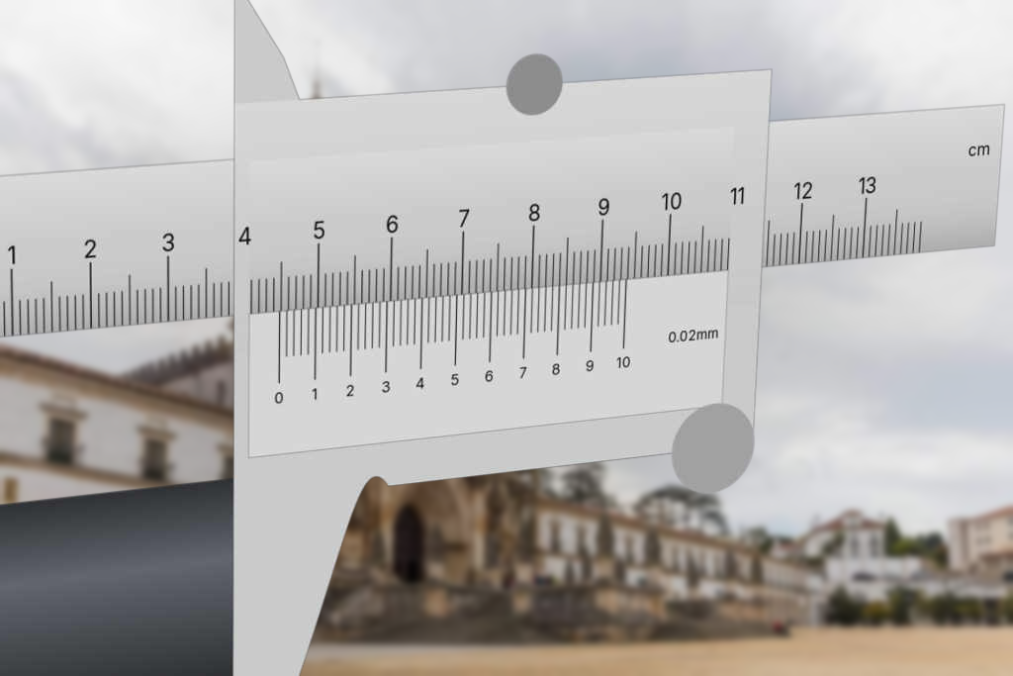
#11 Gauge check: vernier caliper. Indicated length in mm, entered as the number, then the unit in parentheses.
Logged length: 44.8 (mm)
